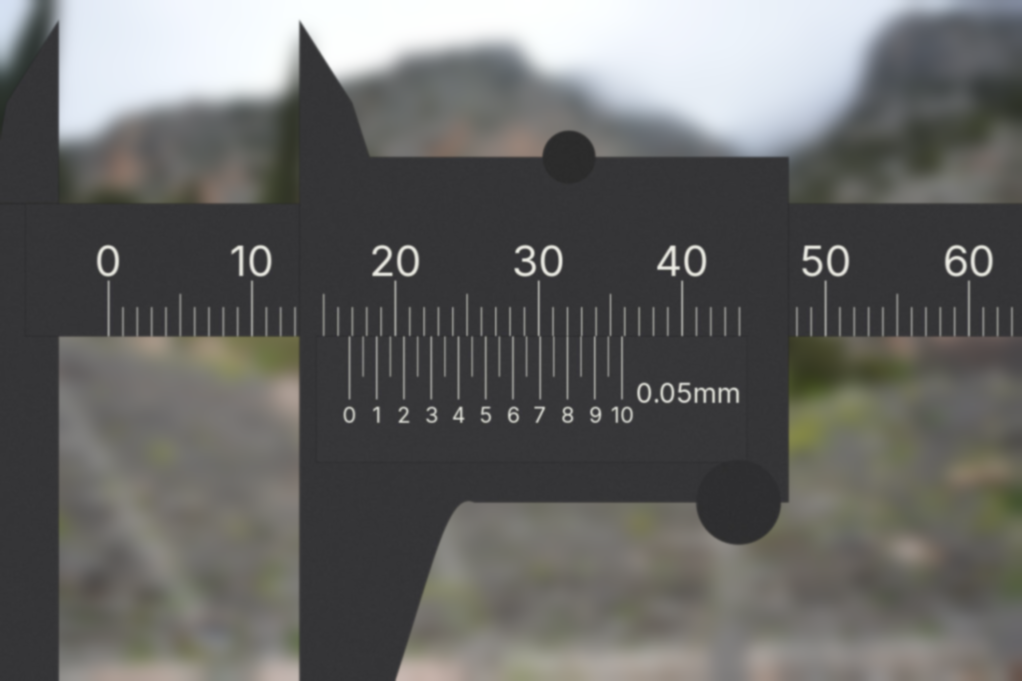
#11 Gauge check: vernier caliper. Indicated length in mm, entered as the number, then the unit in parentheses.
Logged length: 16.8 (mm)
